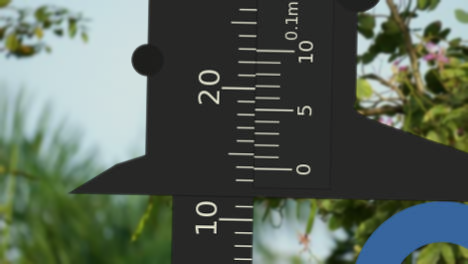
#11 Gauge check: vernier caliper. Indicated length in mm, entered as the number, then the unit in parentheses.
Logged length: 13.9 (mm)
